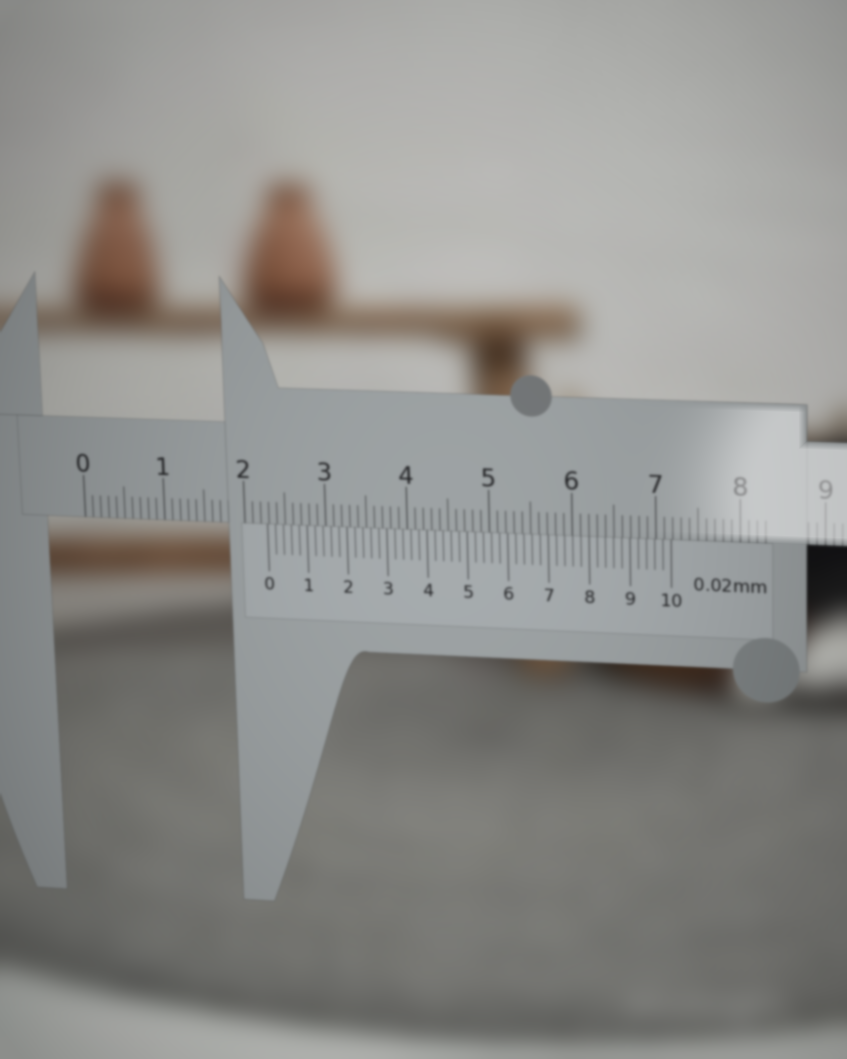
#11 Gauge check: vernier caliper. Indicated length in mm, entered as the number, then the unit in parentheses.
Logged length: 22.8 (mm)
